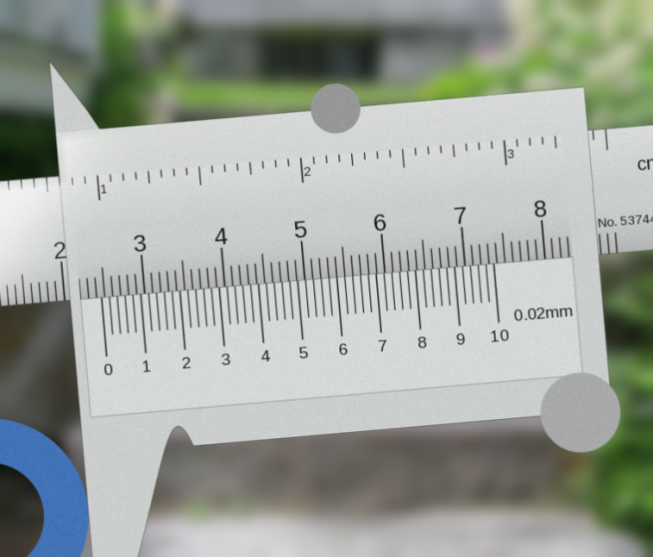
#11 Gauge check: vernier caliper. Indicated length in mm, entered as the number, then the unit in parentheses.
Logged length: 24.6 (mm)
